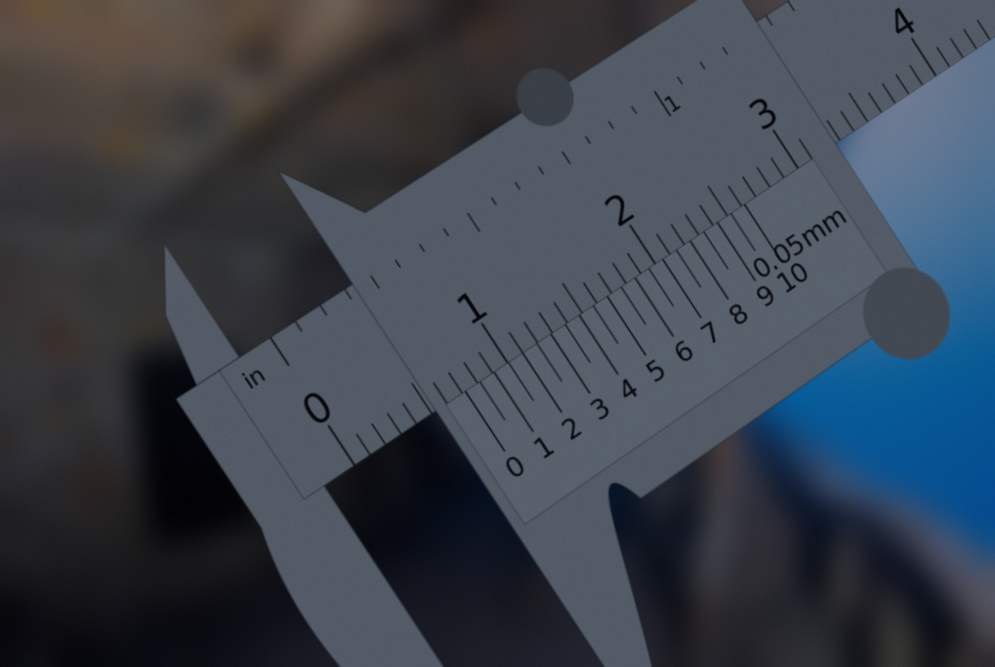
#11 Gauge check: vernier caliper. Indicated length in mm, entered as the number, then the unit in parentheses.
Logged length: 7.2 (mm)
